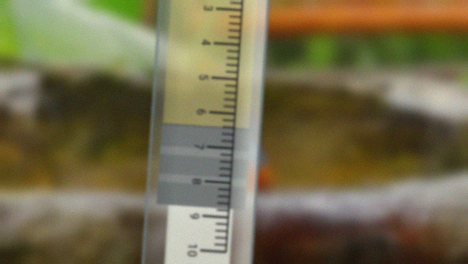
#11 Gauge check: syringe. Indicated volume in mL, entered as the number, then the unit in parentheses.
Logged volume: 6.4 (mL)
